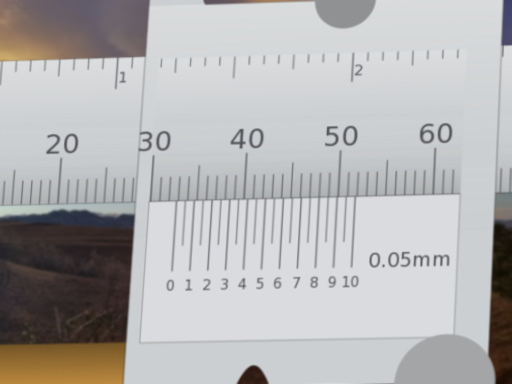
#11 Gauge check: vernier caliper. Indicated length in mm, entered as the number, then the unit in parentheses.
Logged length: 32.8 (mm)
